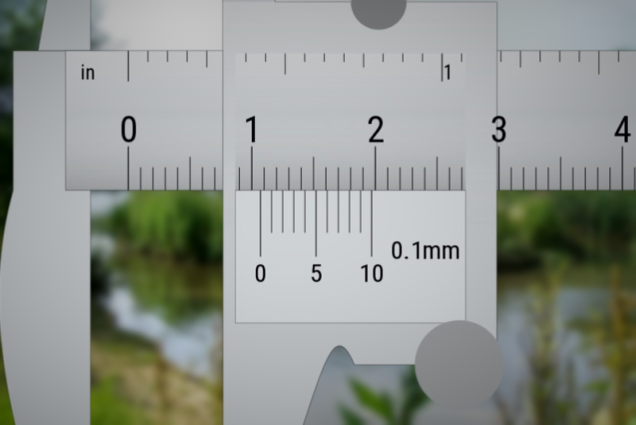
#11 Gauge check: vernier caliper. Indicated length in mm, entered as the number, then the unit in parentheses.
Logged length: 10.7 (mm)
